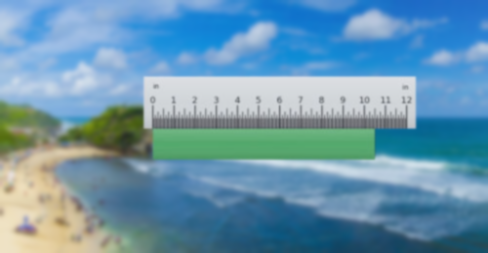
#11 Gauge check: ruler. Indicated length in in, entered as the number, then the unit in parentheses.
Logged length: 10.5 (in)
